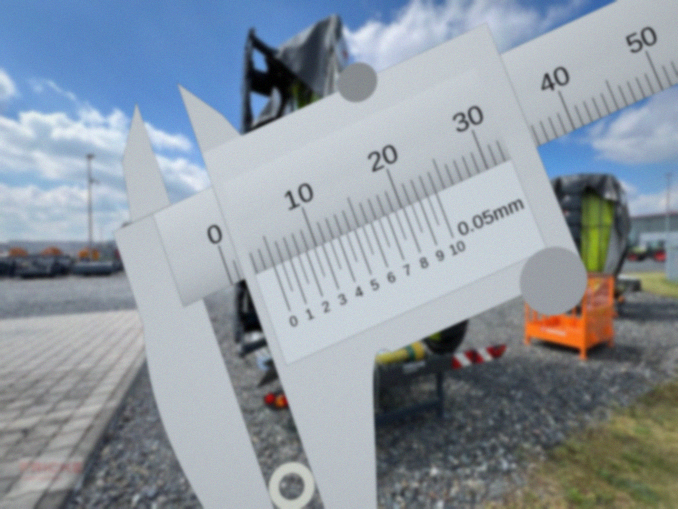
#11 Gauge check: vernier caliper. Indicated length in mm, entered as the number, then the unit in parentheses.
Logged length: 5.0 (mm)
